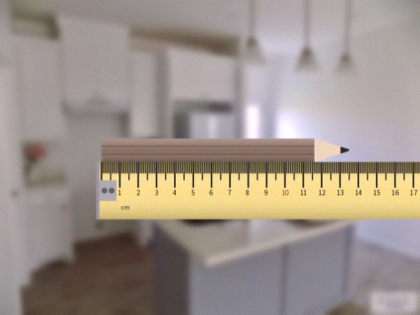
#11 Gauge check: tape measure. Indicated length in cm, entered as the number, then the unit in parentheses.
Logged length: 13.5 (cm)
